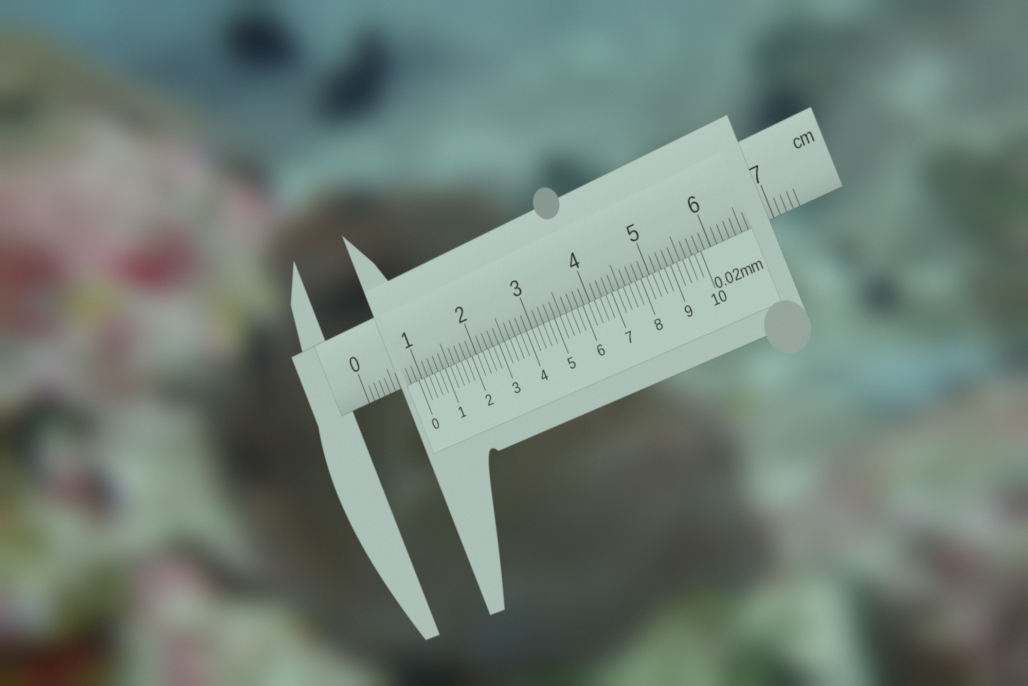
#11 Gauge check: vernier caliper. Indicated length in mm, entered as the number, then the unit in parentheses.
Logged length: 9.4 (mm)
